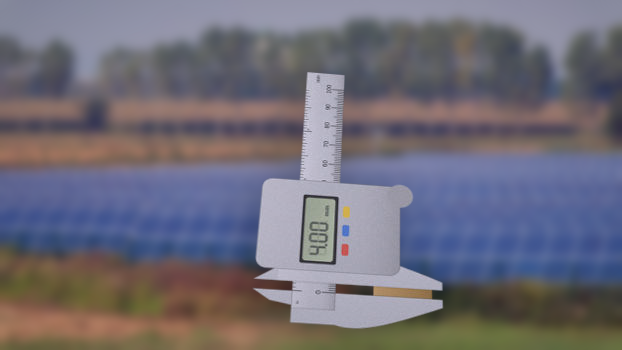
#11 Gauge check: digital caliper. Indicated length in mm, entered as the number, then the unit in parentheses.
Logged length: 4.00 (mm)
